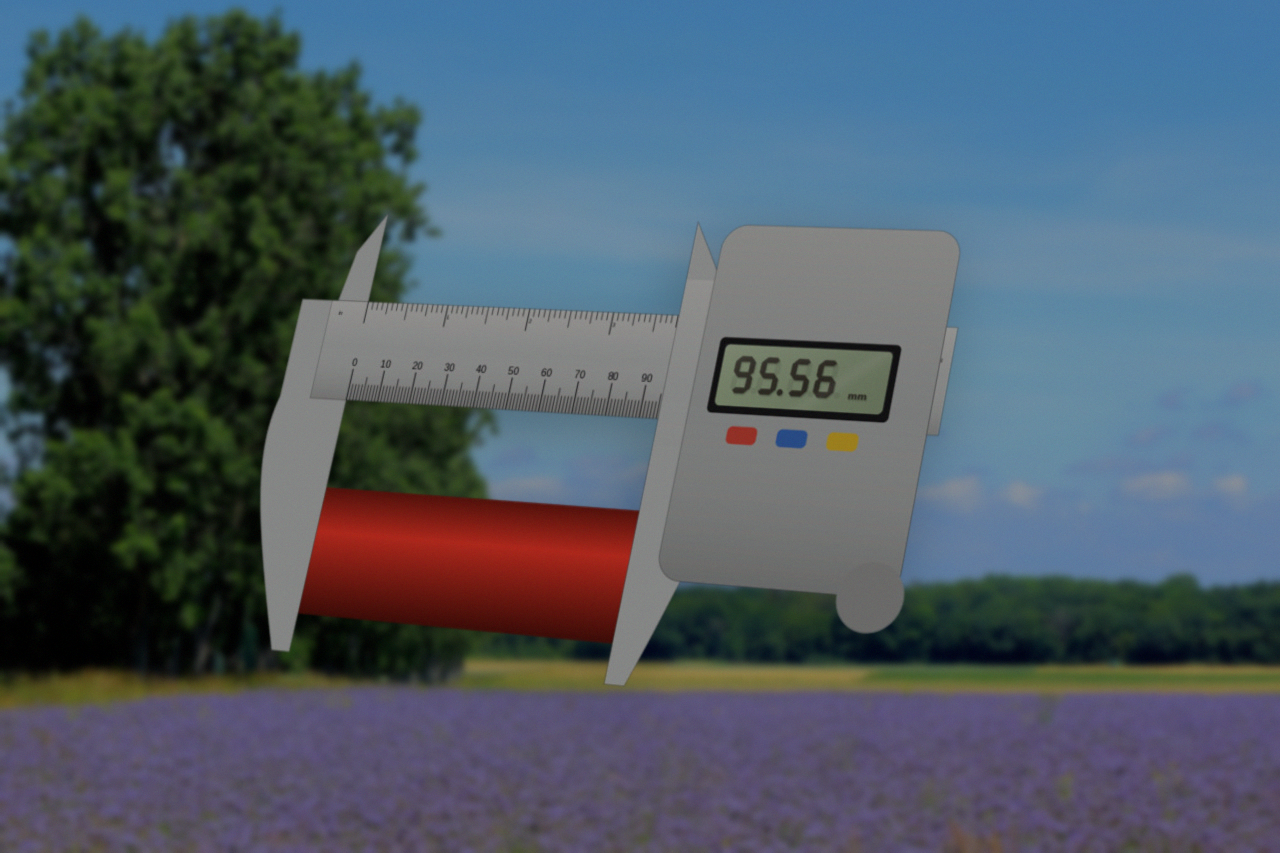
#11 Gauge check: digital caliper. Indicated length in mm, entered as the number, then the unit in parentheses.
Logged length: 95.56 (mm)
